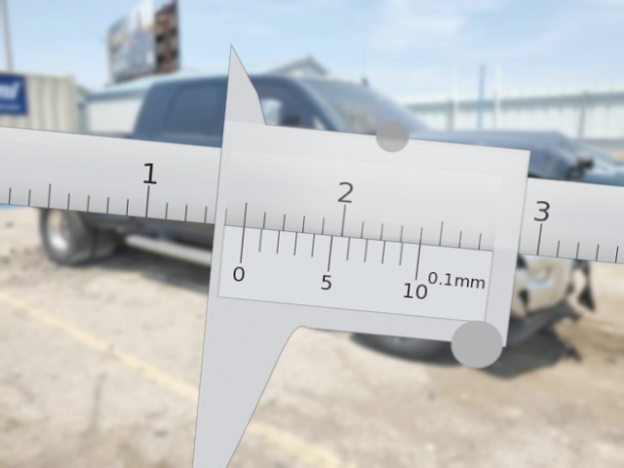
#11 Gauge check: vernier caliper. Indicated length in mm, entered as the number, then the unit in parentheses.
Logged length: 15.0 (mm)
